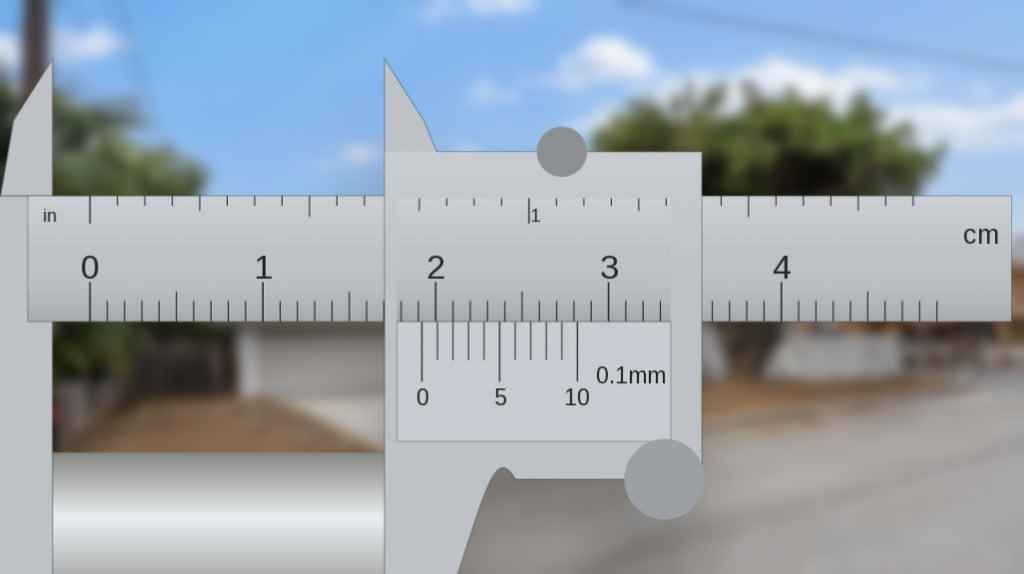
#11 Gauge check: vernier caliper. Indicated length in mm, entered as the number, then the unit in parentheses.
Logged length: 19.2 (mm)
